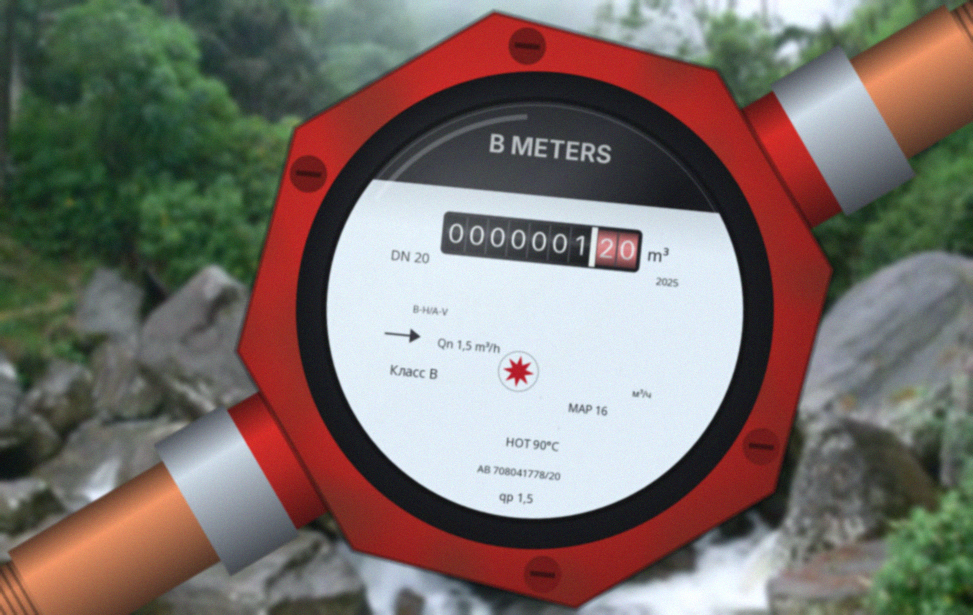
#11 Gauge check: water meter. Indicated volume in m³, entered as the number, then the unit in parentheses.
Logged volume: 1.20 (m³)
